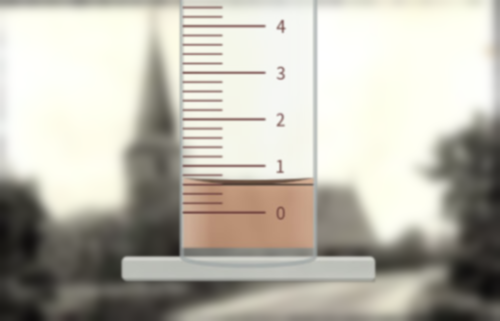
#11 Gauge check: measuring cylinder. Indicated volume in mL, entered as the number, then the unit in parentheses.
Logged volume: 0.6 (mL)
